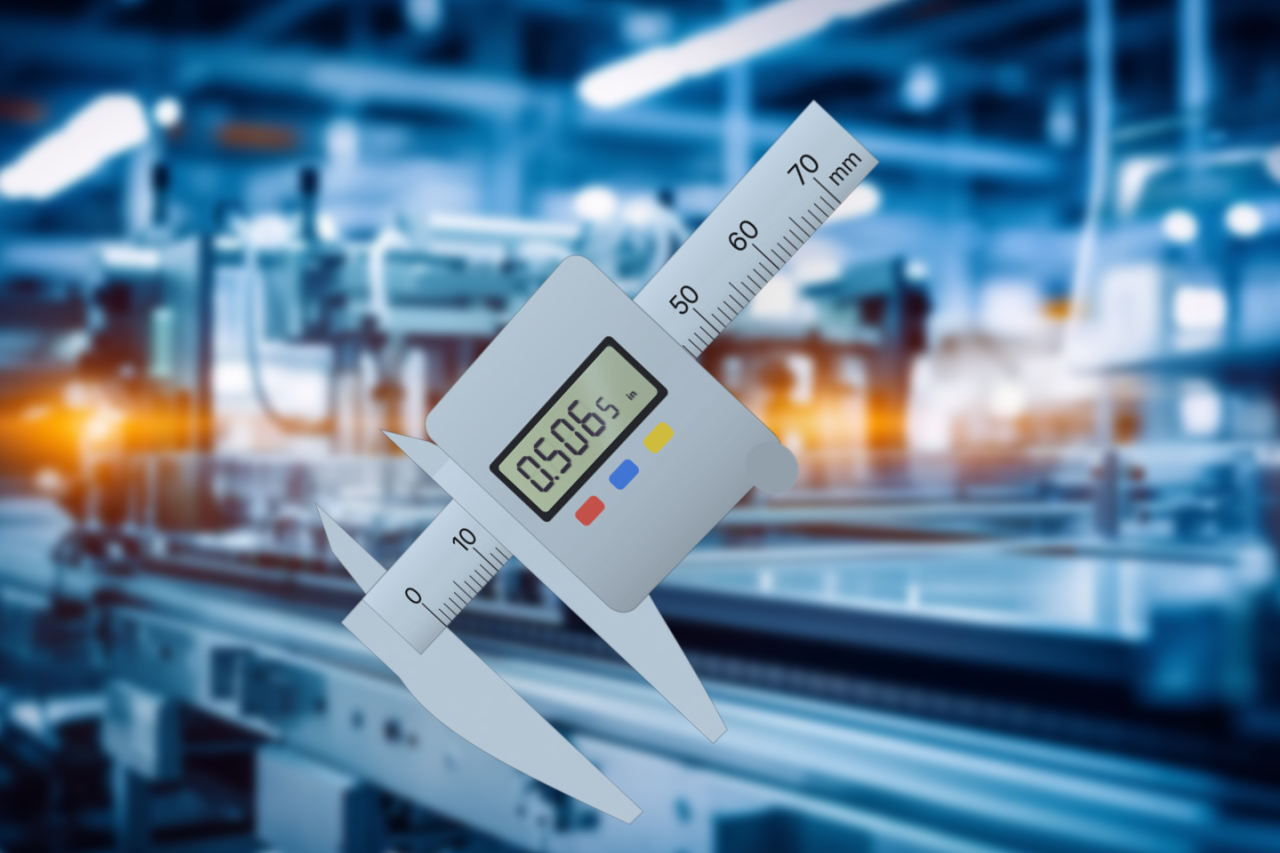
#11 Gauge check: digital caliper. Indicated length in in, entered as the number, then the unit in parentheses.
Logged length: 0.5065 (in)
